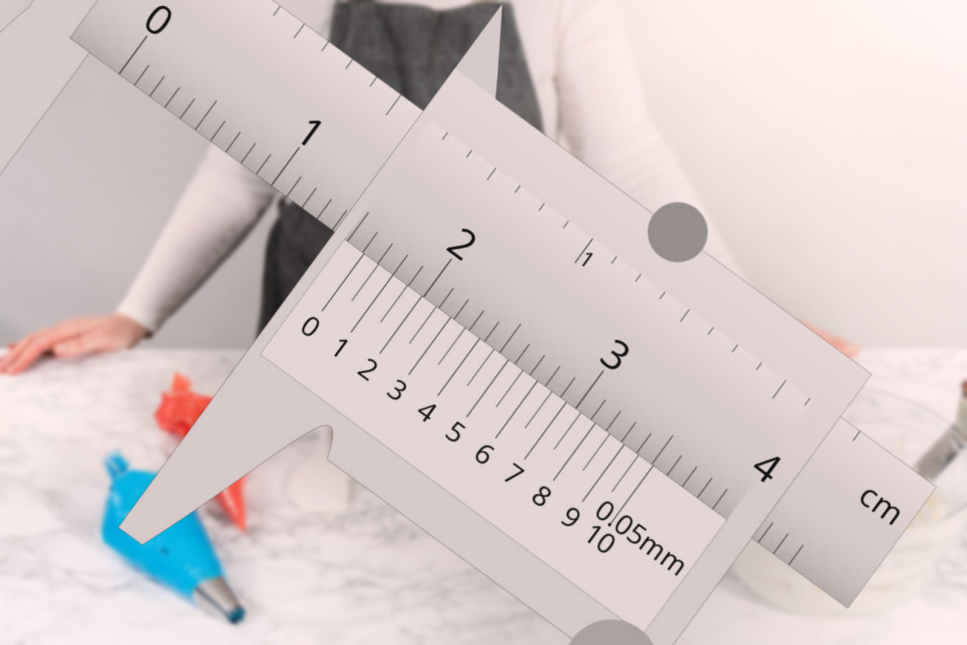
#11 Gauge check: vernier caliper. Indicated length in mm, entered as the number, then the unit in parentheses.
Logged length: 16.1 (mm)
